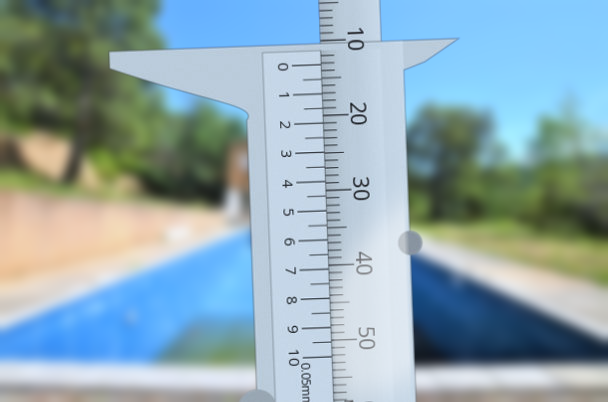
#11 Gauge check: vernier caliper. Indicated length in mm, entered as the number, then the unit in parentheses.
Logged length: 13.2 (mm)
